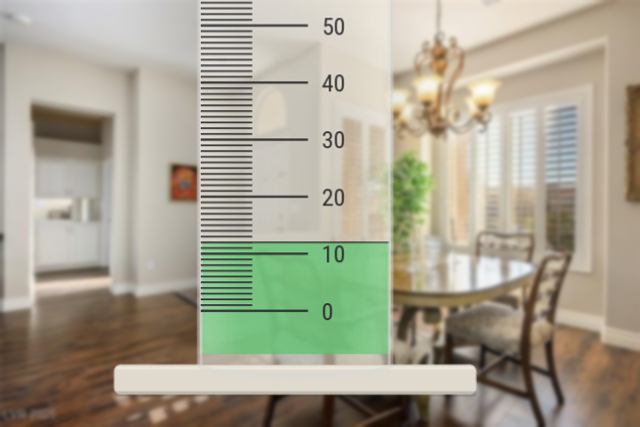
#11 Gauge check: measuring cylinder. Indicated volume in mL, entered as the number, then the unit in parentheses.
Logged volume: 12 (mL)
